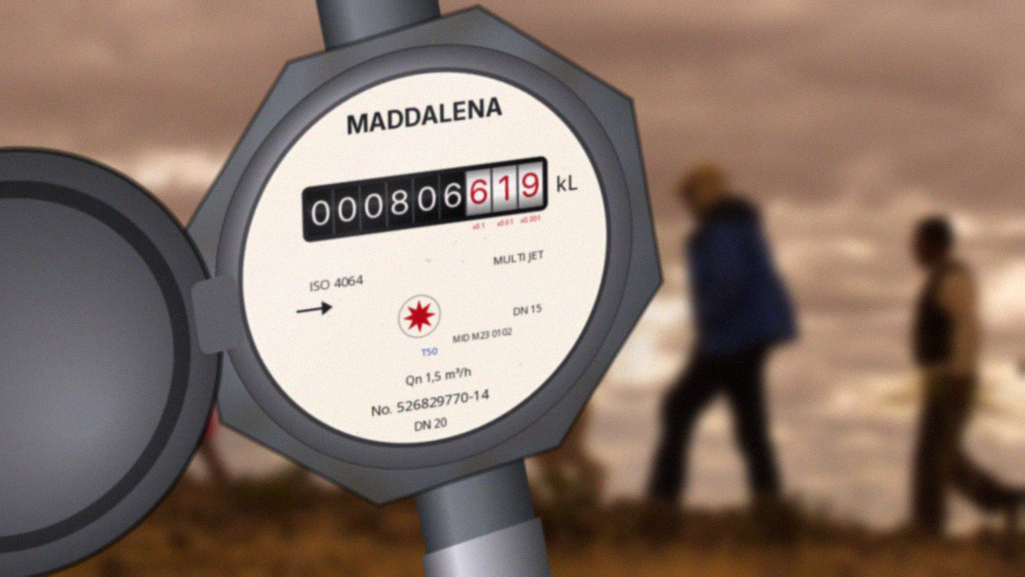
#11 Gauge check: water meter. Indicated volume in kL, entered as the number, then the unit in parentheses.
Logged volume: 806.619 (kL)
